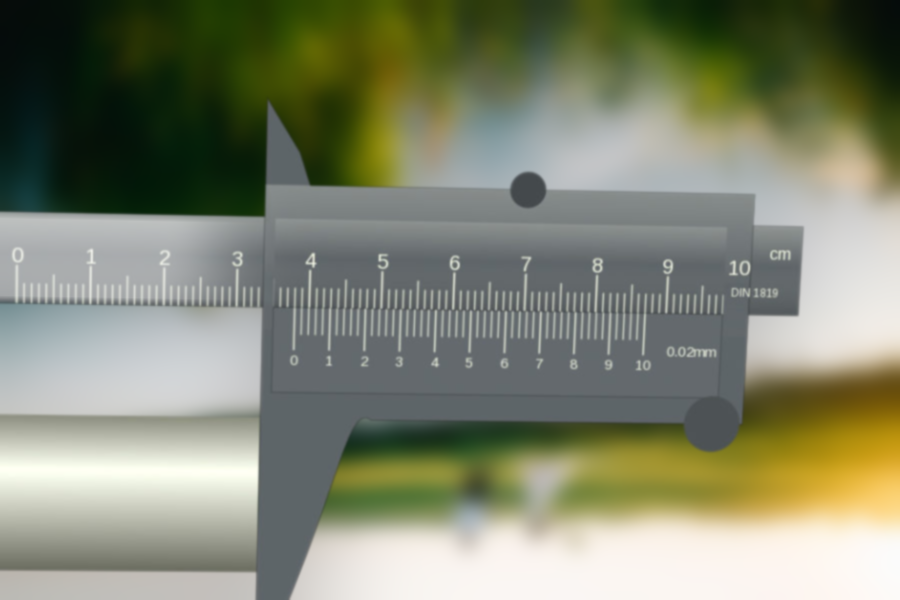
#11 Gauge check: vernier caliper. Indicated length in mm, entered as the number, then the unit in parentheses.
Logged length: 38.0 (mm)
